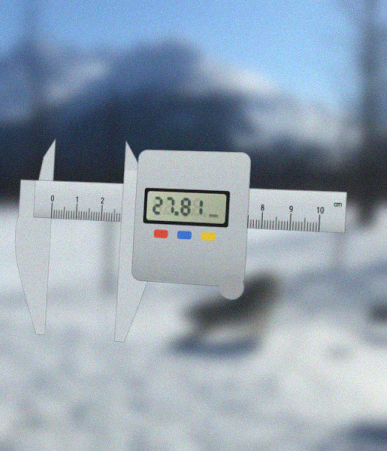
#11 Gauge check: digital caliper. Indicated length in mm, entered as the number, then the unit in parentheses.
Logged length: 27.81 (mm)
